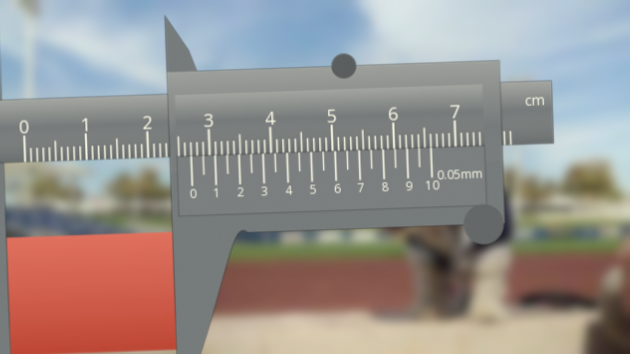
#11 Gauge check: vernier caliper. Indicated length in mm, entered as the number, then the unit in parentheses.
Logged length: 27.0 (mm)
